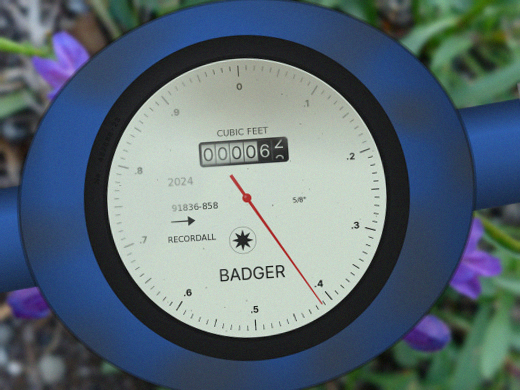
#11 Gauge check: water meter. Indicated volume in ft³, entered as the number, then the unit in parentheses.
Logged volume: 62.41 (ft³)
